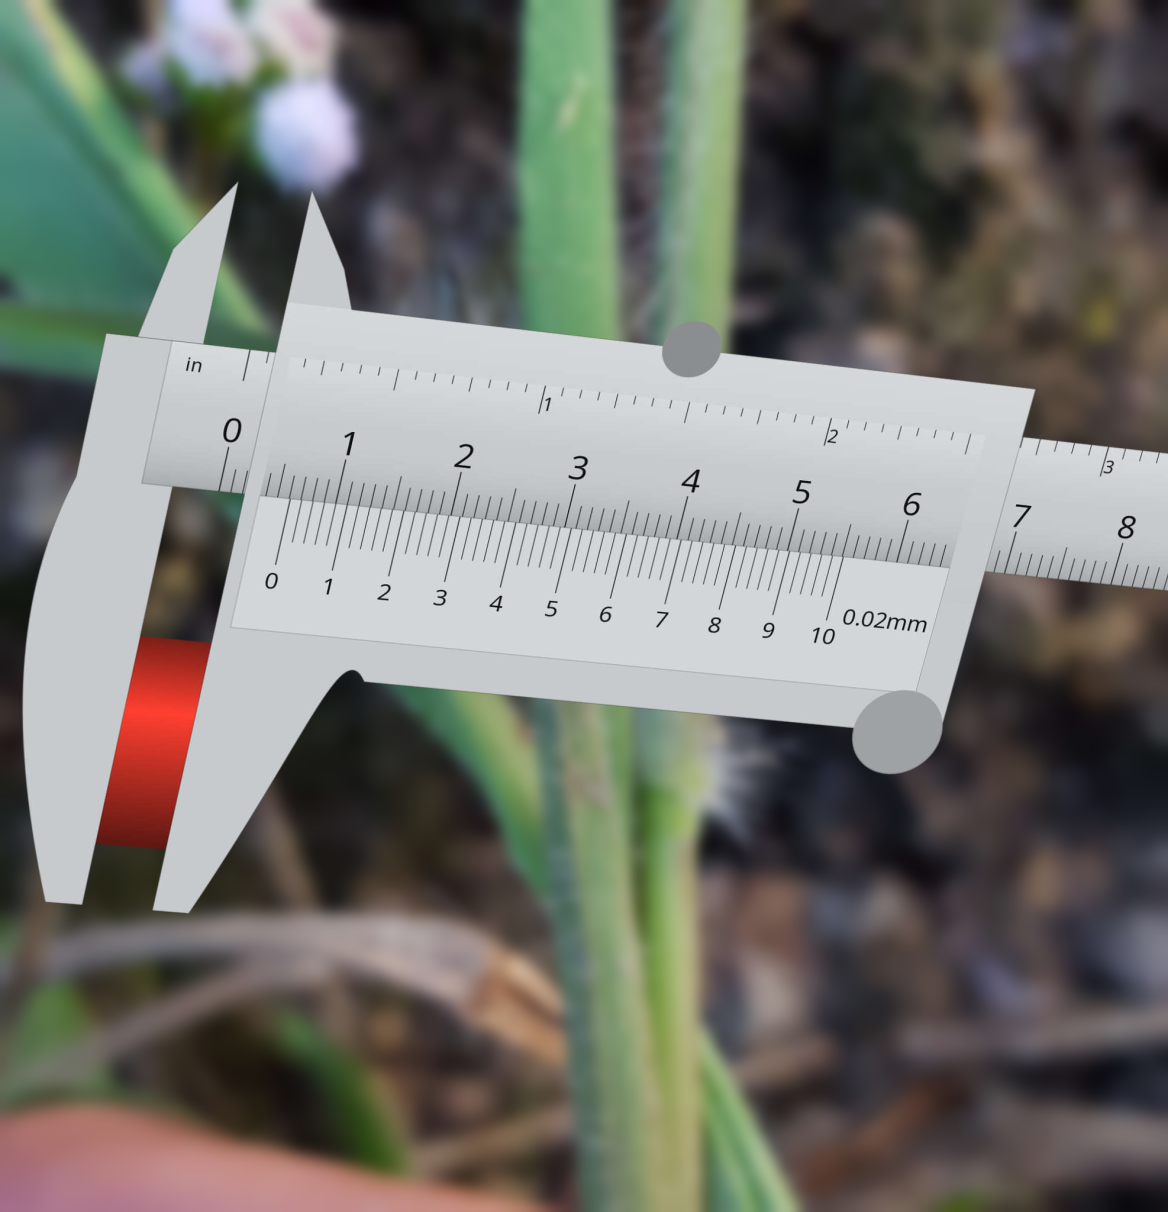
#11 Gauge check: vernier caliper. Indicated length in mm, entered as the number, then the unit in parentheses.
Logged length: 6.1 (mm)
